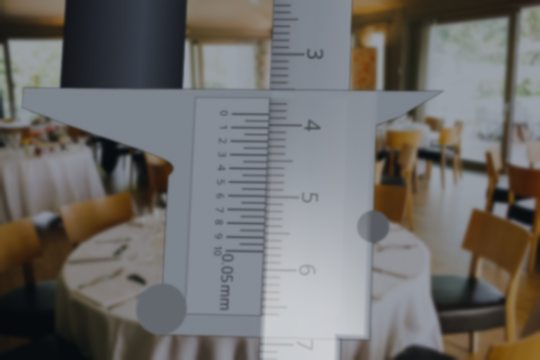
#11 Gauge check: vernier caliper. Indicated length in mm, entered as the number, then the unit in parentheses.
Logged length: 38.5 (mm)
